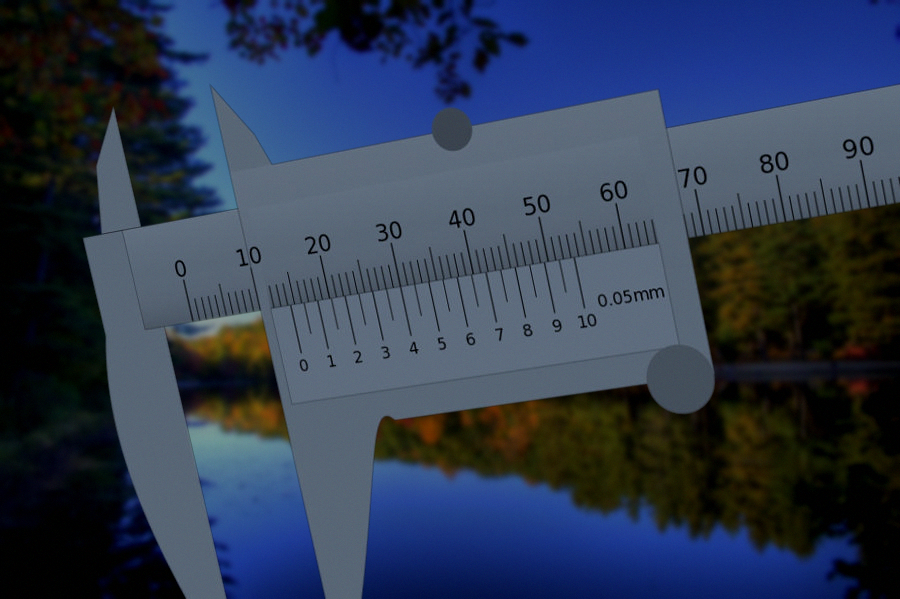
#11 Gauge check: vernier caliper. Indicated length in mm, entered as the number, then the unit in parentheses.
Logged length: 14.4 (mm)
